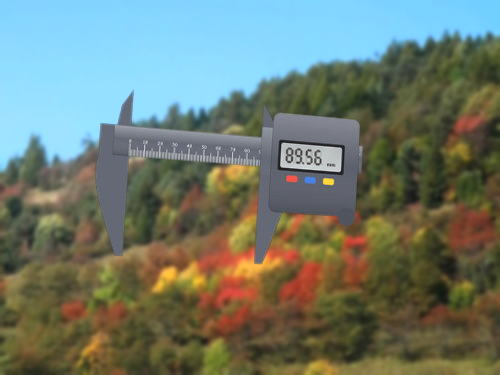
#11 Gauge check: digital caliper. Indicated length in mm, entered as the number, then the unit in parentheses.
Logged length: 89.56 (mm)
